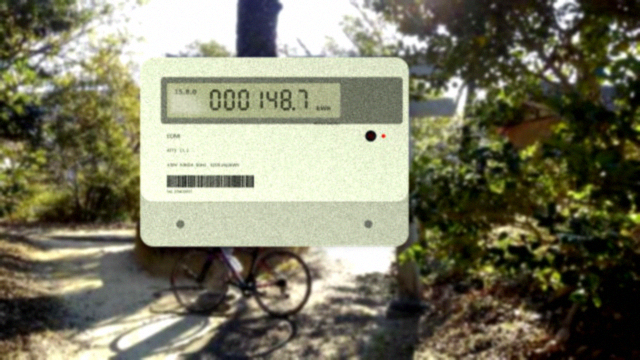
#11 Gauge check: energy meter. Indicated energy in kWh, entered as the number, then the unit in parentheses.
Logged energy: 148.7 (kWh)
